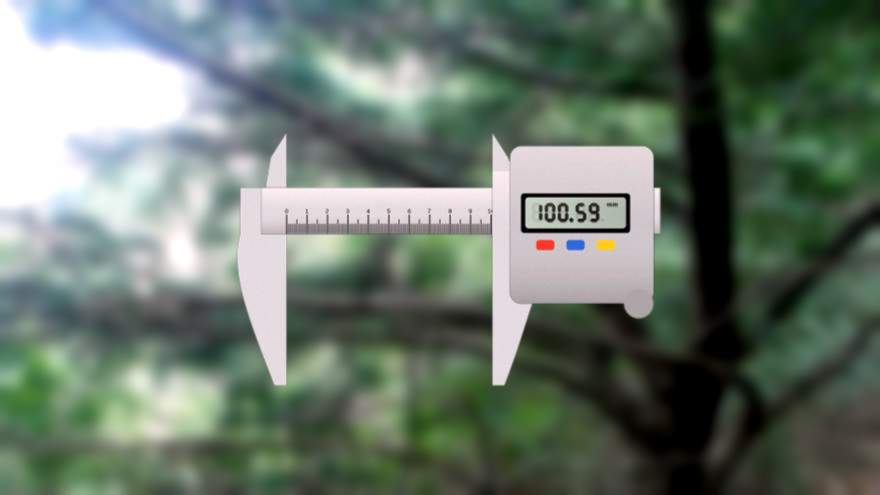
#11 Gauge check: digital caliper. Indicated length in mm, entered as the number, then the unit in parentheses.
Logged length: 100.59 (mm)
